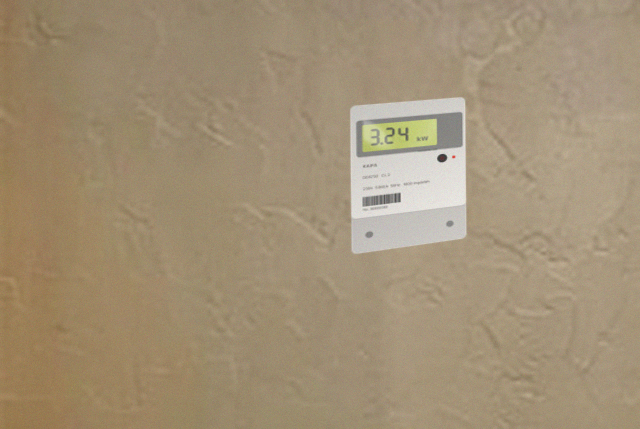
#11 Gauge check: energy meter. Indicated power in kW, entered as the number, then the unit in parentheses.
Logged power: 3.24 (kW)
